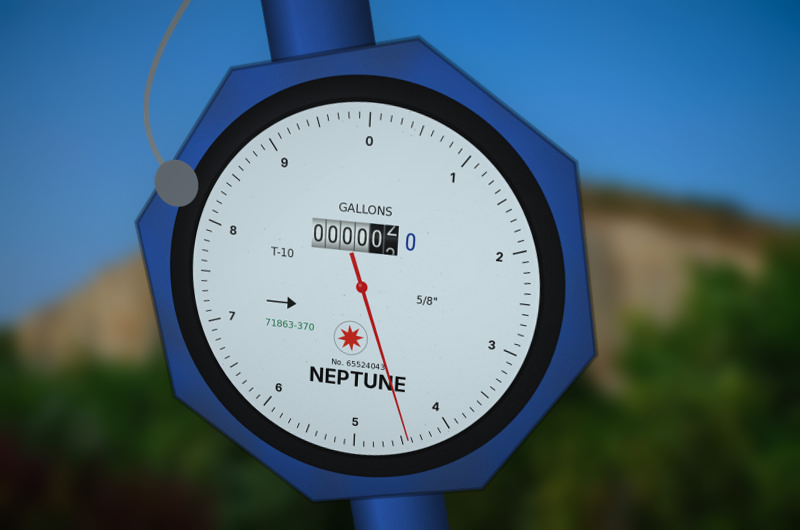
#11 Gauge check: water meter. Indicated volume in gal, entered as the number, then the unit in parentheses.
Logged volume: 24.4 (gal)
